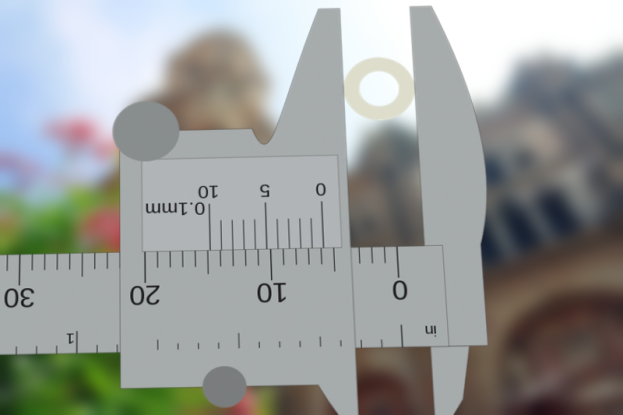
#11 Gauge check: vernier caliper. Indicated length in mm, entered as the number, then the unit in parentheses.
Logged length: 5.8 (mm)
